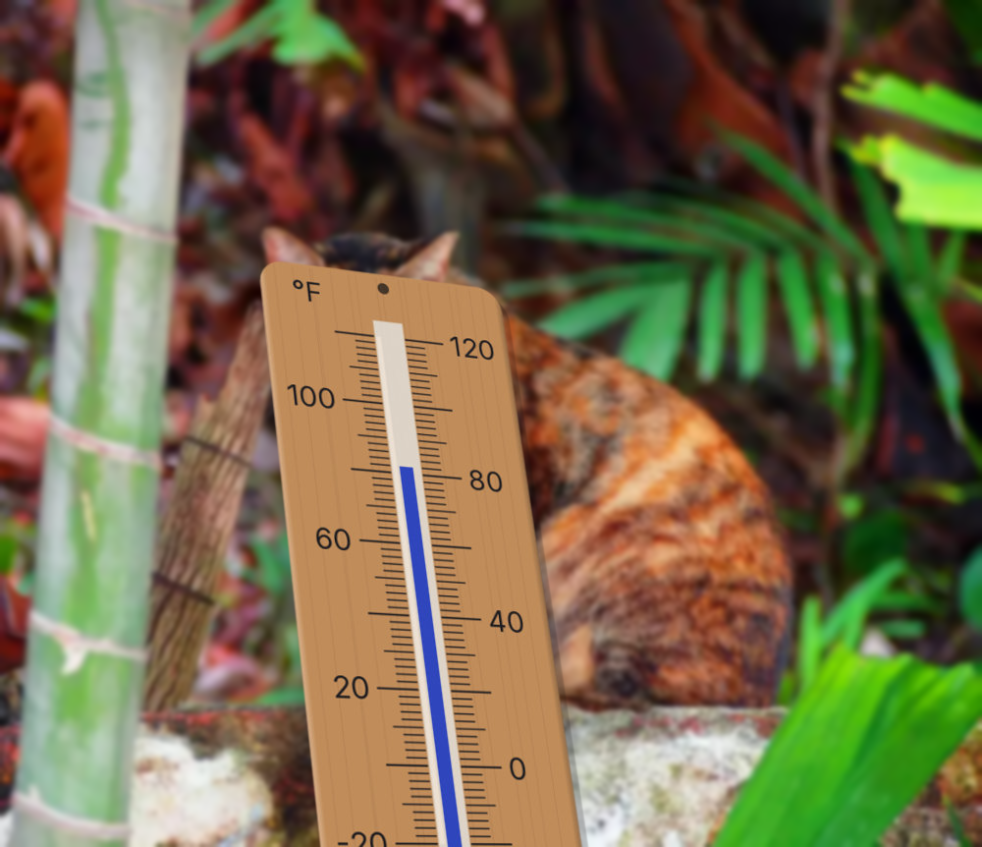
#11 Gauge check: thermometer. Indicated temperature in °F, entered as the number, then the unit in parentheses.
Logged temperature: 82 (°F)
